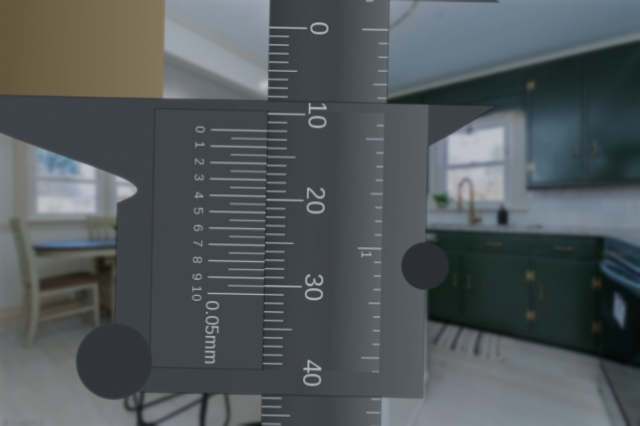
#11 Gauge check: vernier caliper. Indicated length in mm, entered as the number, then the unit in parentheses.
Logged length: 12.0 (mm)
